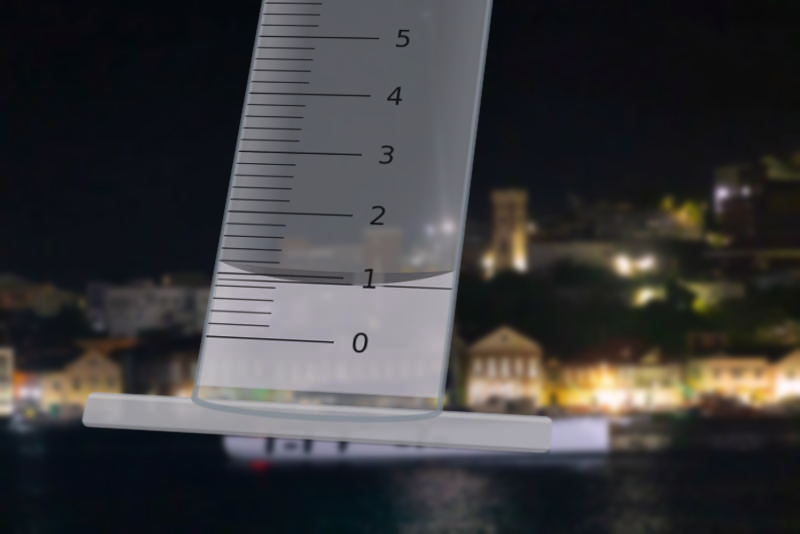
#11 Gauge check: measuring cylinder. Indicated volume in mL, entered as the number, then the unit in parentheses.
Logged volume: 0.9 (mL)
